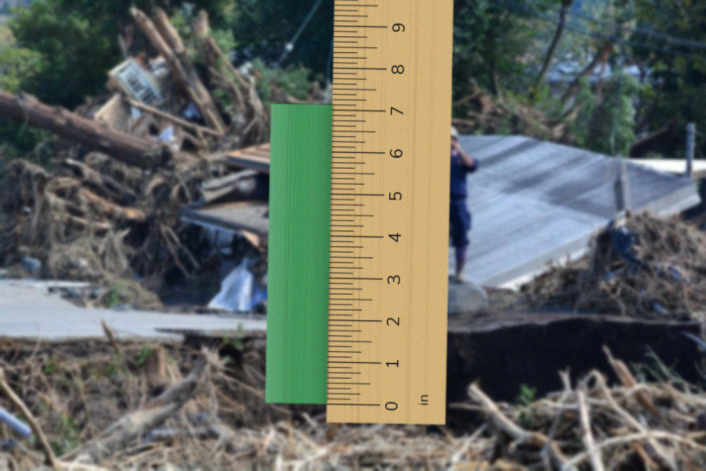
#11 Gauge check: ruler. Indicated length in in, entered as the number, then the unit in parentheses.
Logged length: 7.125 (in)
